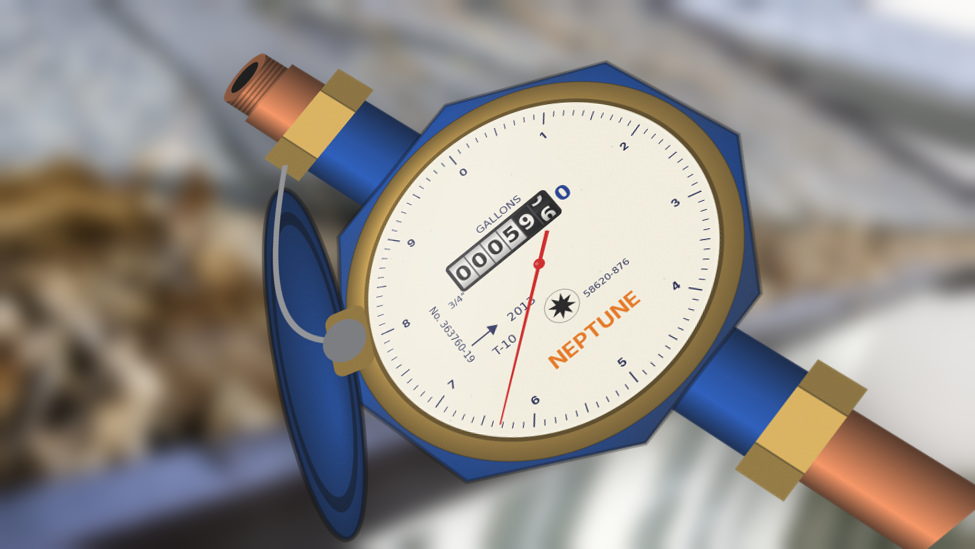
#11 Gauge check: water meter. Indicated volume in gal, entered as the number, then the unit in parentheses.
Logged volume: 5956.3 (gal)
